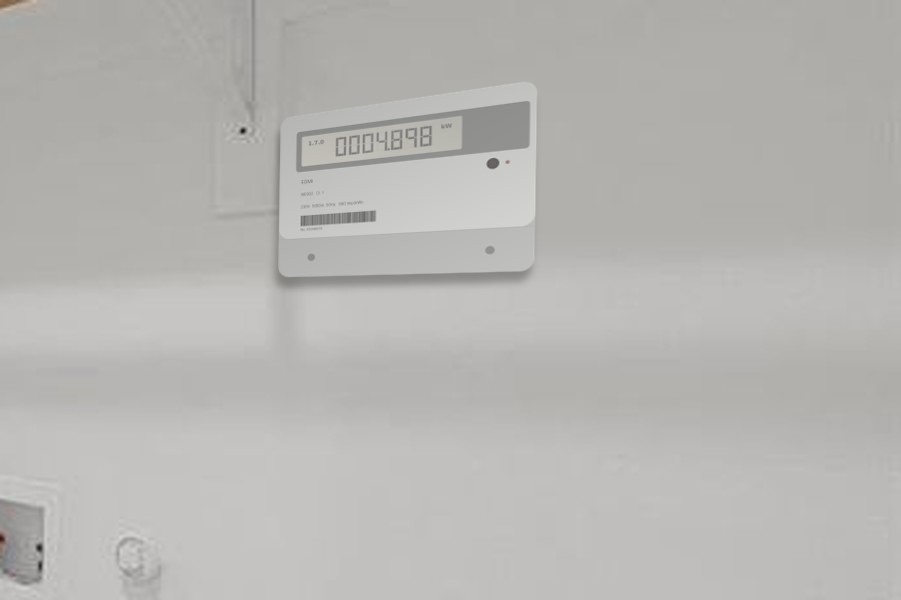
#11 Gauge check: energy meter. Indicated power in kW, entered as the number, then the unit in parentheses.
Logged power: 4.898 (kW)
